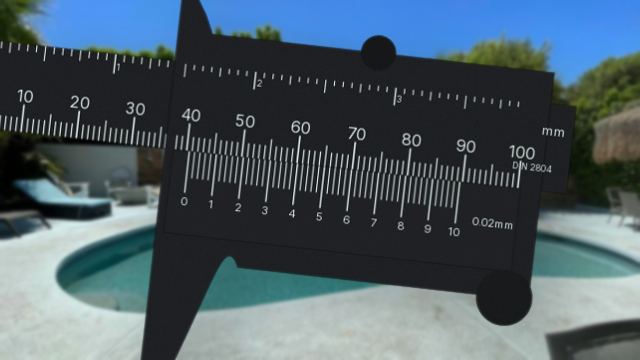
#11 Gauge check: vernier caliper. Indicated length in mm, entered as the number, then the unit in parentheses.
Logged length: 40.5 (mm)
